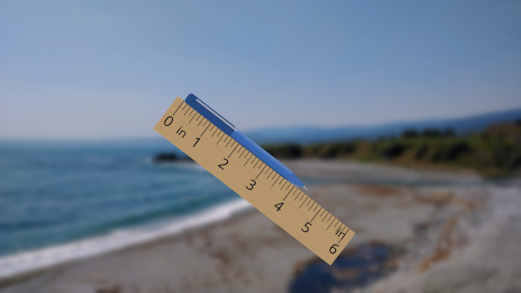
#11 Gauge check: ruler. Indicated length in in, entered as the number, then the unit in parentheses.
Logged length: 4.375 (in)
